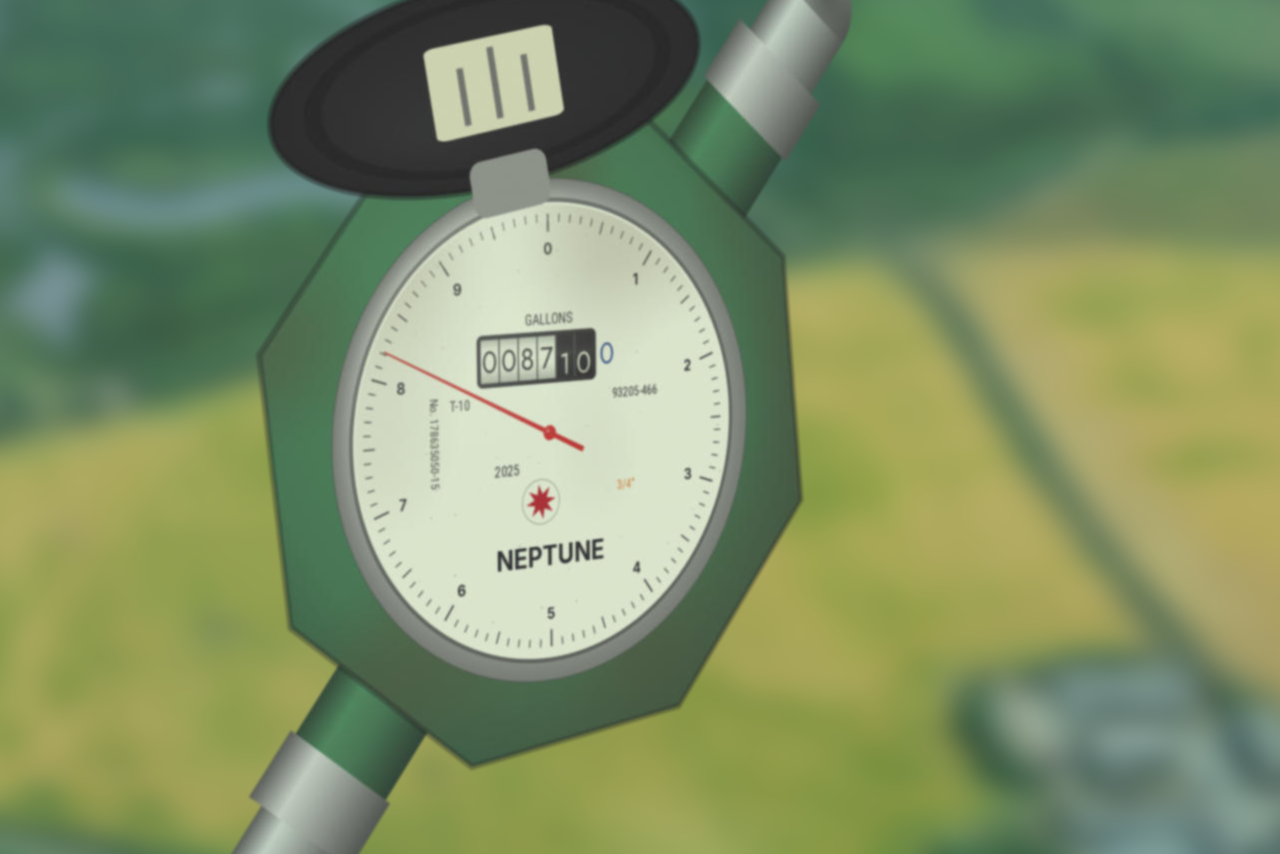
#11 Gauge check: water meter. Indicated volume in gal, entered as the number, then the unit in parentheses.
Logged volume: 87098.2 (gal)
